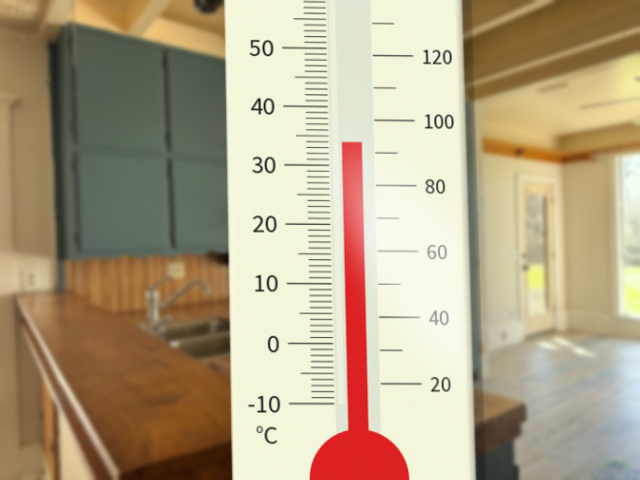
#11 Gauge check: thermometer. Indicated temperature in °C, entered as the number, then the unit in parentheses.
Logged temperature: 34 (°C)
